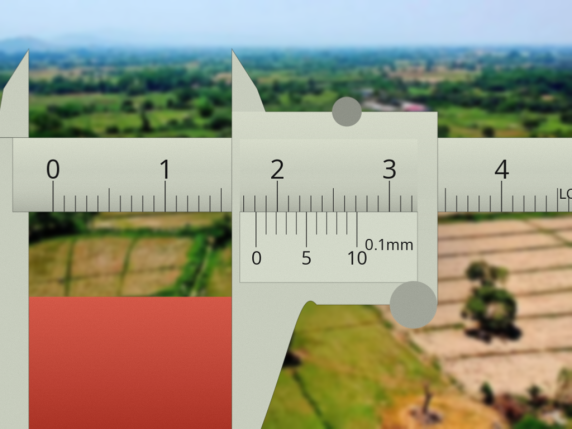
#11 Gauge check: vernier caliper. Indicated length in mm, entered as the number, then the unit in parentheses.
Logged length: 18.1 (mm)
